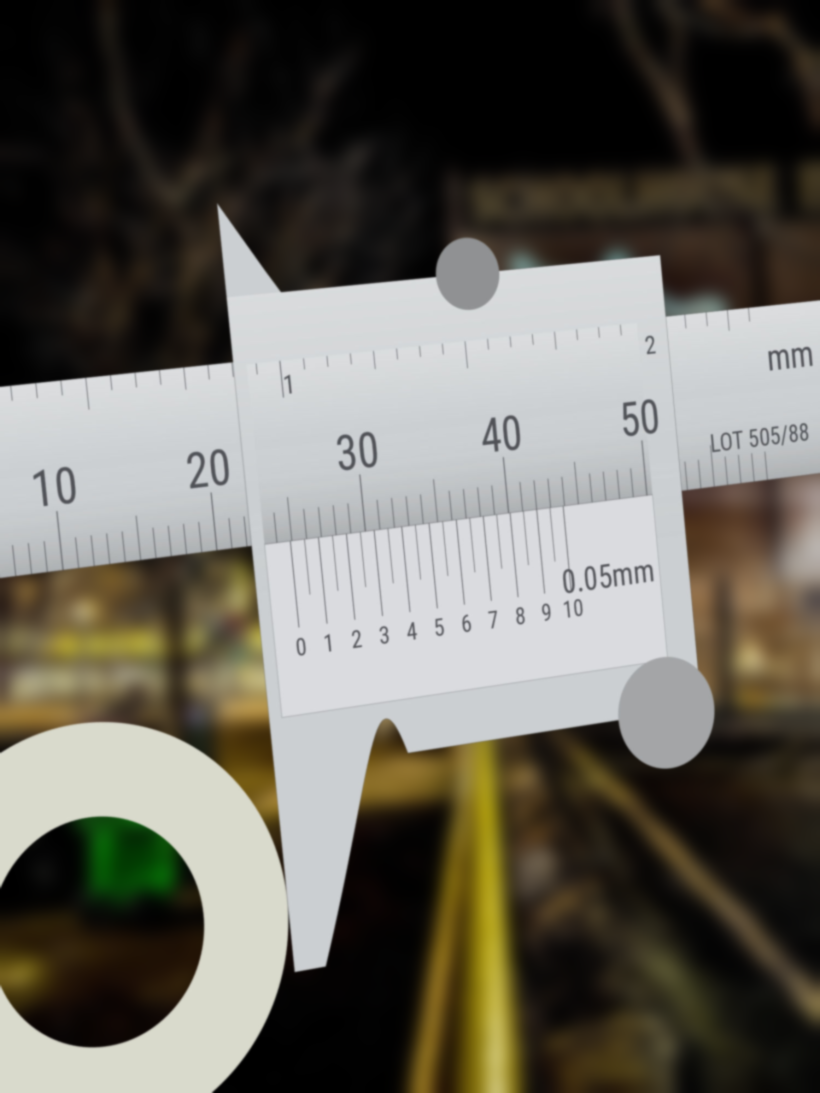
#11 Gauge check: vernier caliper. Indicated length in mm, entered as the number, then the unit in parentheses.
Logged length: 24.9 (mm)
